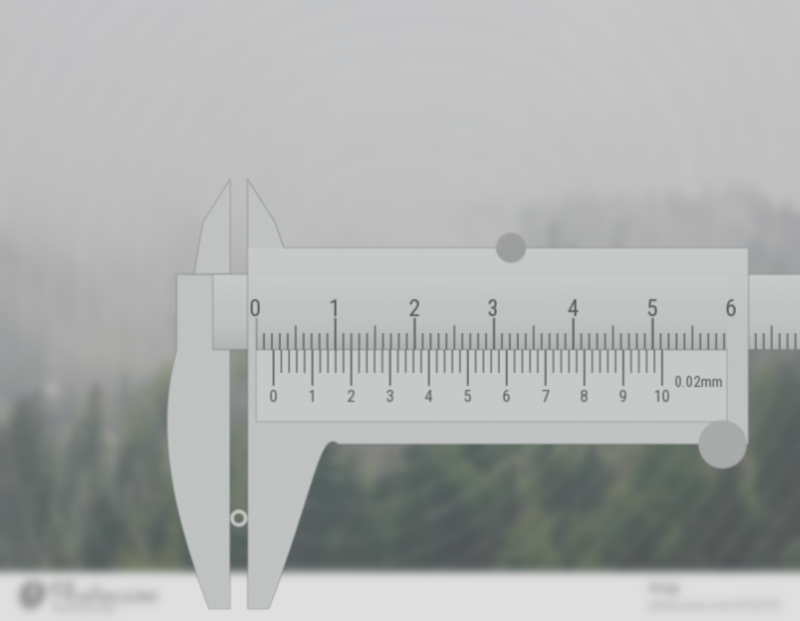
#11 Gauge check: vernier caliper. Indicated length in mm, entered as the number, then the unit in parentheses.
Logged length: 2.2 (mm)
